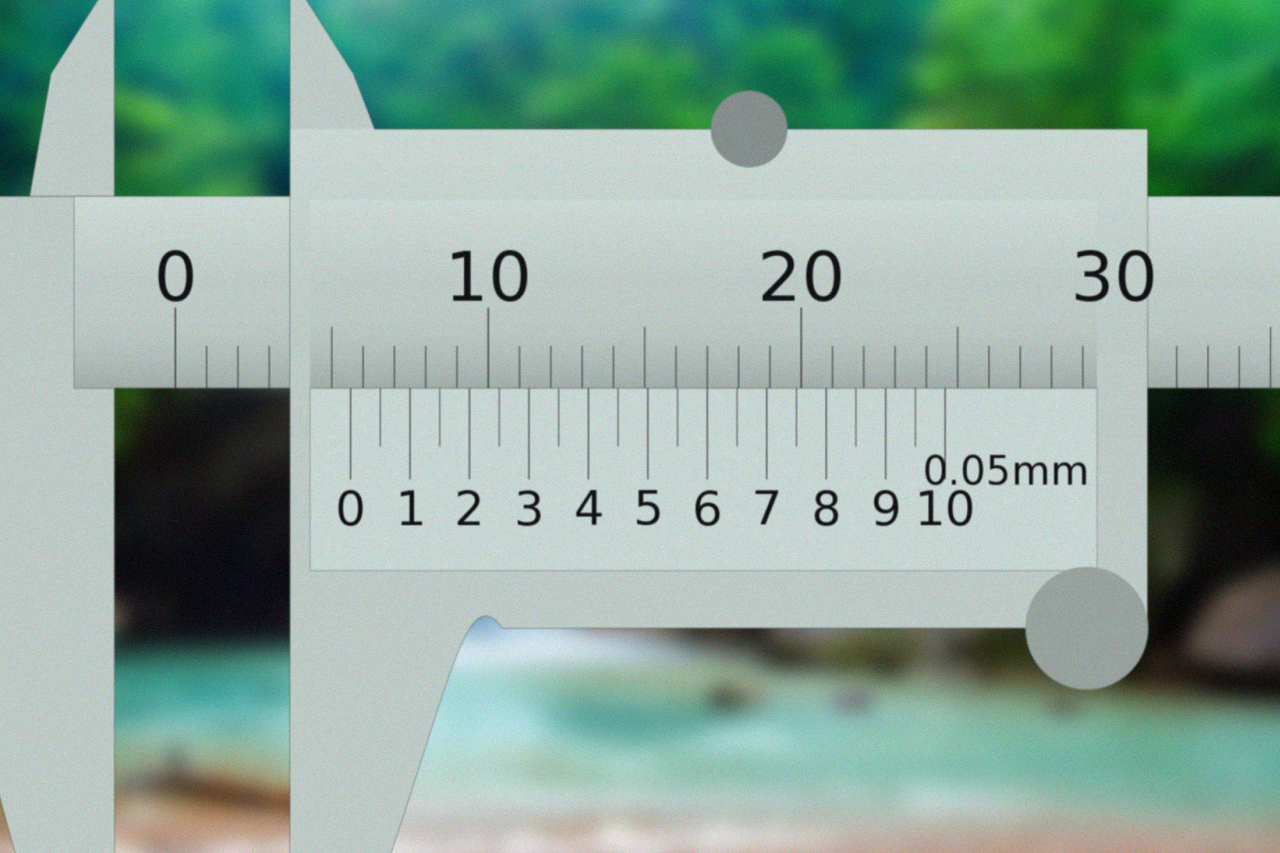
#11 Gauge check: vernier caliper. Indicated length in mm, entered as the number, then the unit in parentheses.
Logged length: 5.60 (mm)
